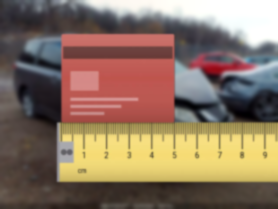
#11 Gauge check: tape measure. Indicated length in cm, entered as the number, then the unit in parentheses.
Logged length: 5 (cm)
